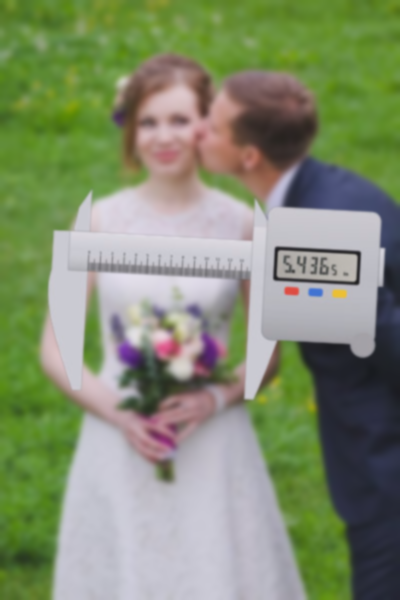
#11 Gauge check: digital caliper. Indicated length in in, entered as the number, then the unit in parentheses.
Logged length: 5.4365 (in)
